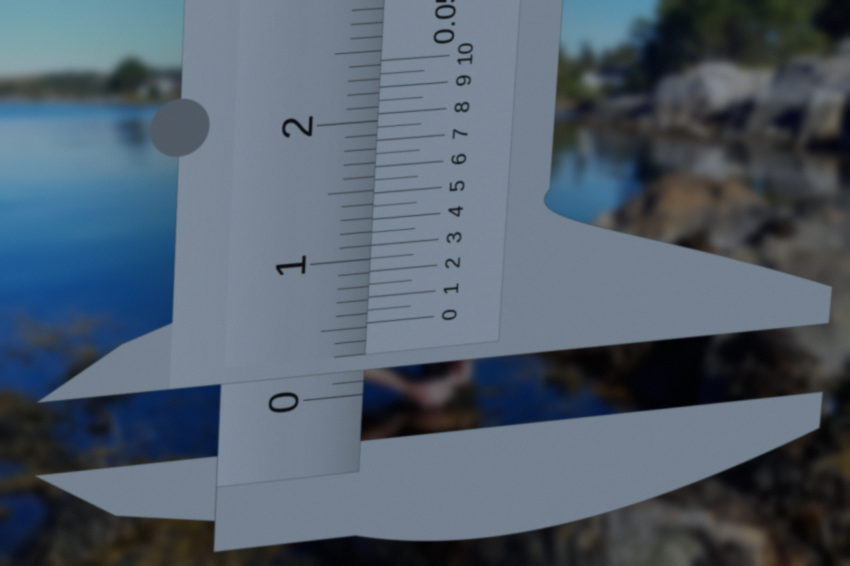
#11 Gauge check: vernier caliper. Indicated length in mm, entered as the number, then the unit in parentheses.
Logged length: 5.3 (mm)
